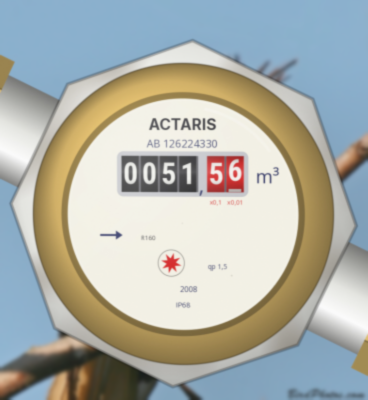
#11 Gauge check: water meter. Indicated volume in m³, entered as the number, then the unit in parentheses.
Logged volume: 51.56 (m³)
